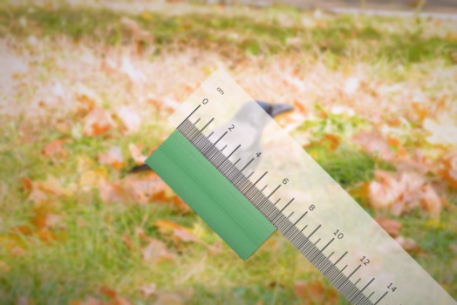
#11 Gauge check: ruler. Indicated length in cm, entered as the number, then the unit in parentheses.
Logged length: 7.5 (cm)
